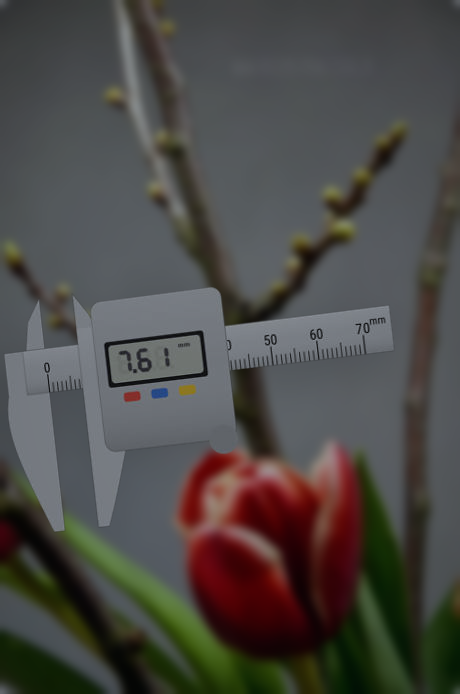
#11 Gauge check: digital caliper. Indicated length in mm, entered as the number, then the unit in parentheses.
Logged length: 7.61 (mm)
